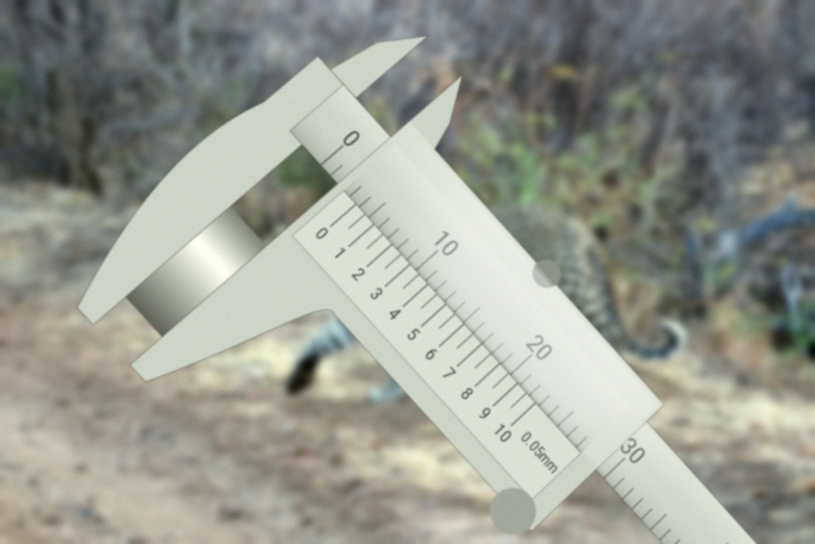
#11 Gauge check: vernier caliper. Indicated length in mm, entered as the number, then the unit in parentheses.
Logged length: 3.7 (mm)
